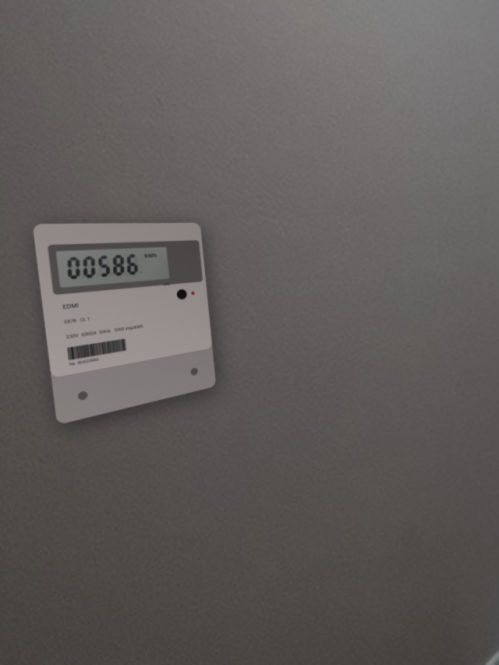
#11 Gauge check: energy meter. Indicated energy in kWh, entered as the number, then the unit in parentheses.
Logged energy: 586 (kWh)
